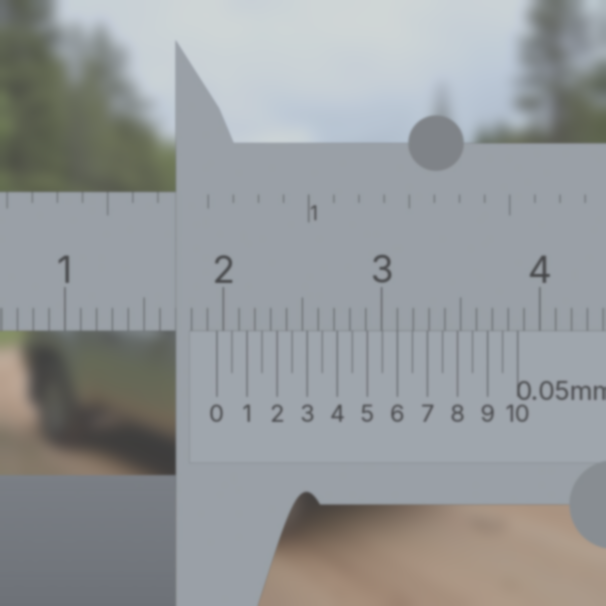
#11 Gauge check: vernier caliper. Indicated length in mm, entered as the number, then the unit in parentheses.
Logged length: 19.6 (mm)
